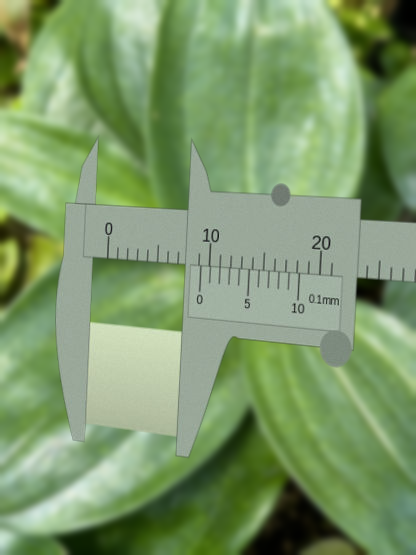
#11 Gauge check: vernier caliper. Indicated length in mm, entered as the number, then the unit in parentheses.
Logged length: 9.2 (mm)
